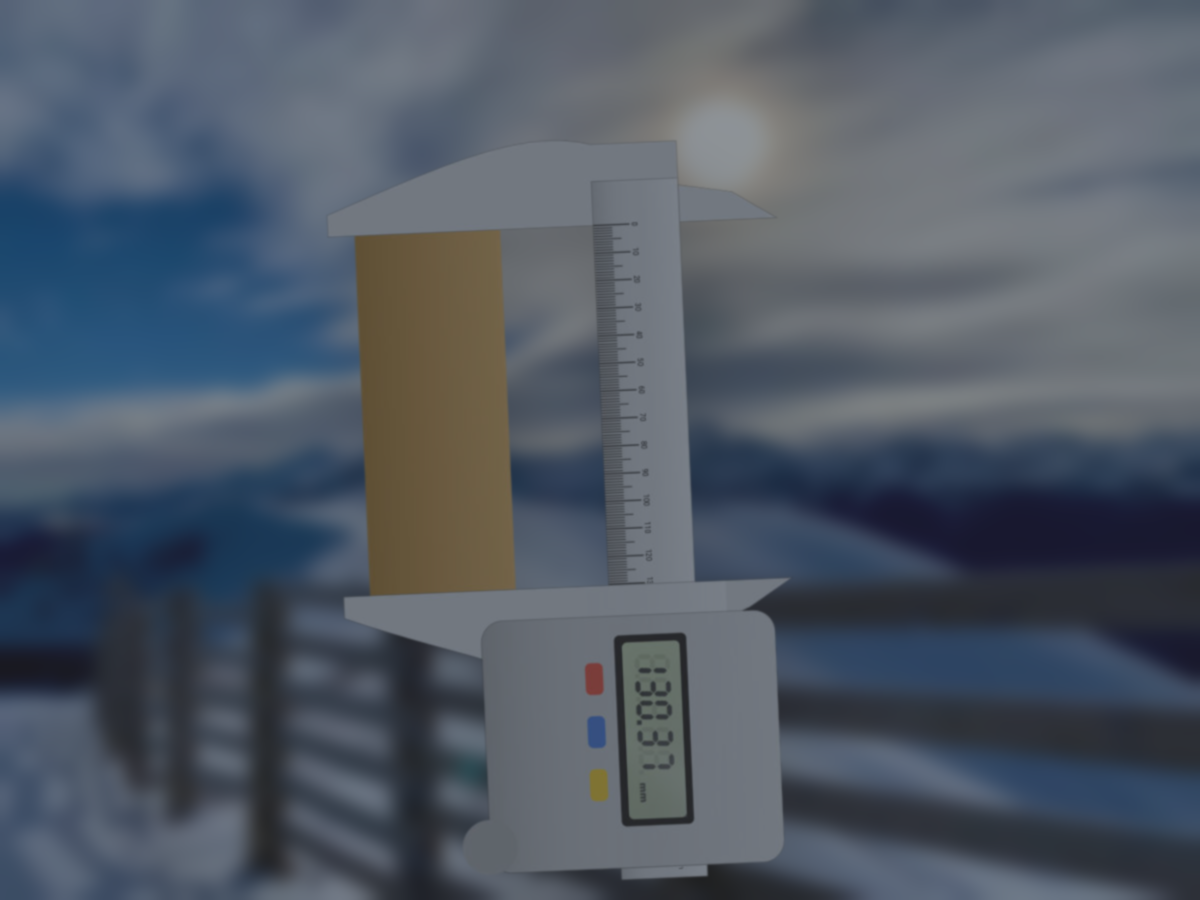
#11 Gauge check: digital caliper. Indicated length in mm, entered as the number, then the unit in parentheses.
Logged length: 130.37 (mm)
